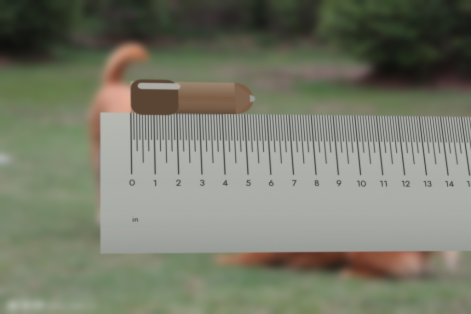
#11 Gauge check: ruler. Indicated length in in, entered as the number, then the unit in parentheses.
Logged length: 5.5 (in)
